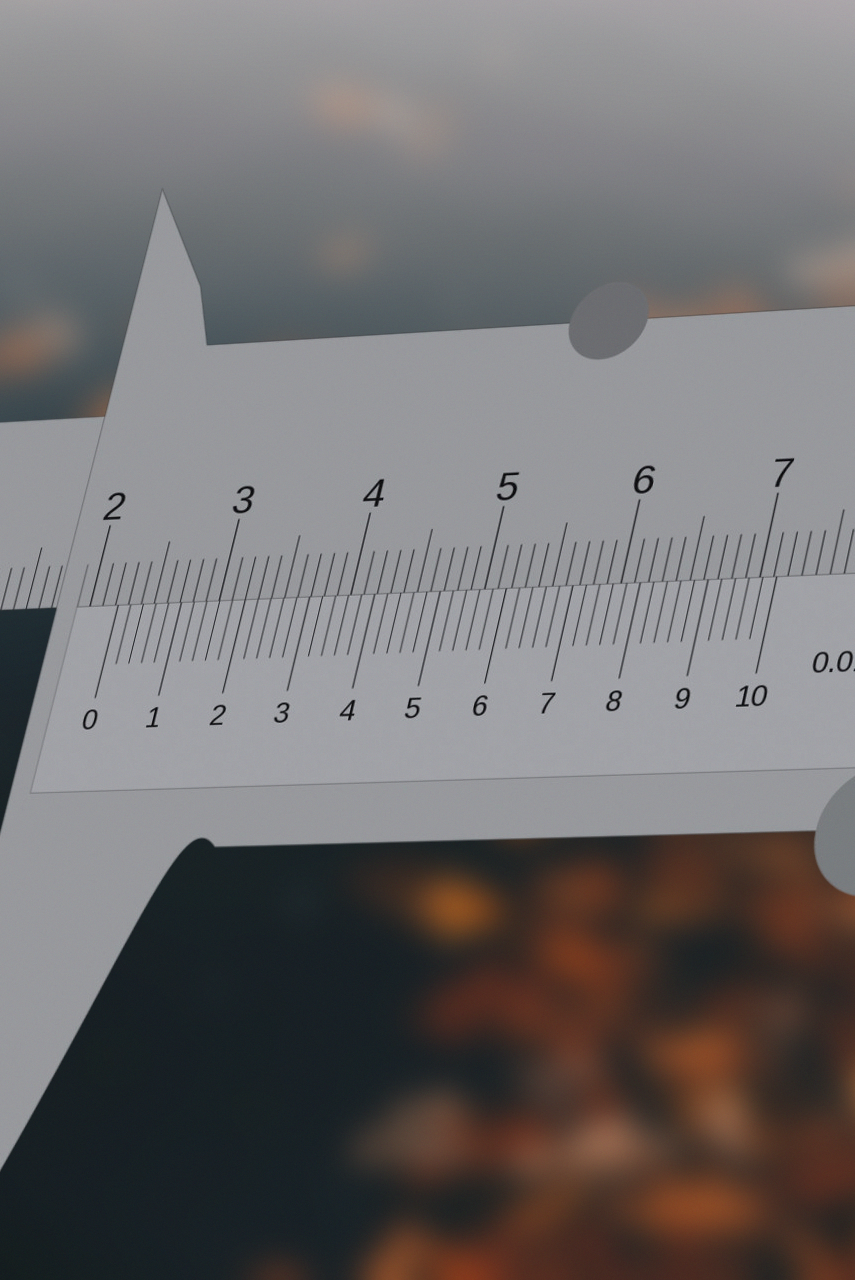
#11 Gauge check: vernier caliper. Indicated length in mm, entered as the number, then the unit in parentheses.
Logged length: 22.2 (mm)
